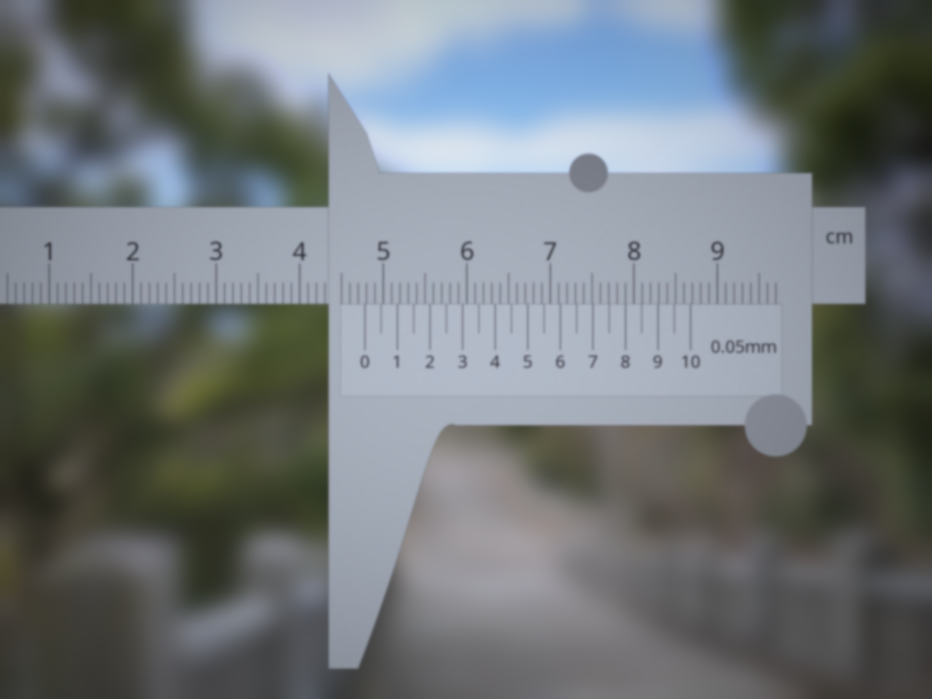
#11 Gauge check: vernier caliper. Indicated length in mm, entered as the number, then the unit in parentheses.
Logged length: 47.8 (mm)
